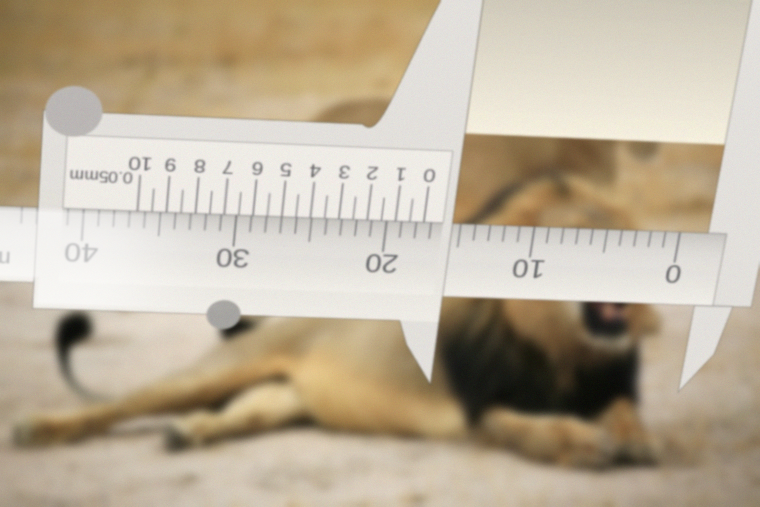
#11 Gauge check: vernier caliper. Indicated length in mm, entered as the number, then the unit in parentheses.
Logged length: 17.5 (mm)
